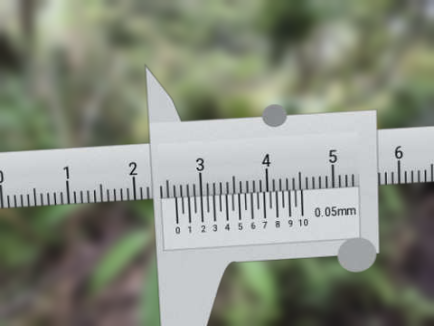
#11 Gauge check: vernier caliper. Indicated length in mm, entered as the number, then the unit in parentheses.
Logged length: 26.2 (mm)
